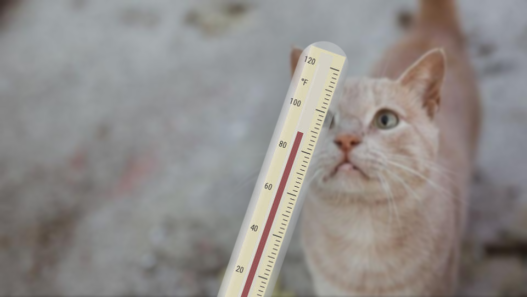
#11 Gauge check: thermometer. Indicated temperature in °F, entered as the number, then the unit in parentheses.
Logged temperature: 88 (°F)
